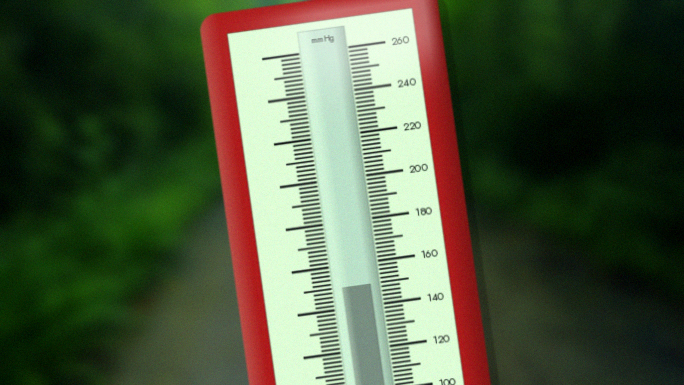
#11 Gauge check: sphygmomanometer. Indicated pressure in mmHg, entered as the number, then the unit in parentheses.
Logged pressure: 150 (mmHg)
